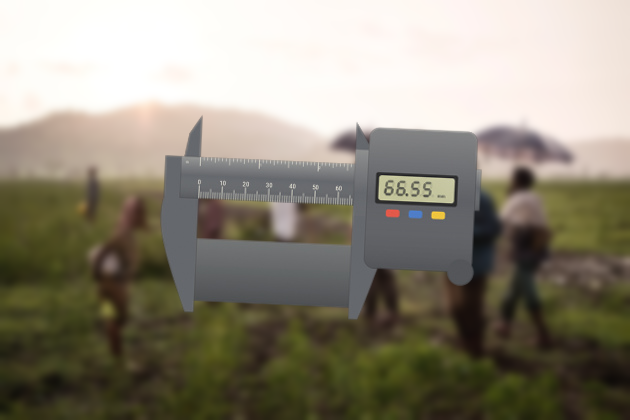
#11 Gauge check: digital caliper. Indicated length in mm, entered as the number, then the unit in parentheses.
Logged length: 66.55 (mm)
